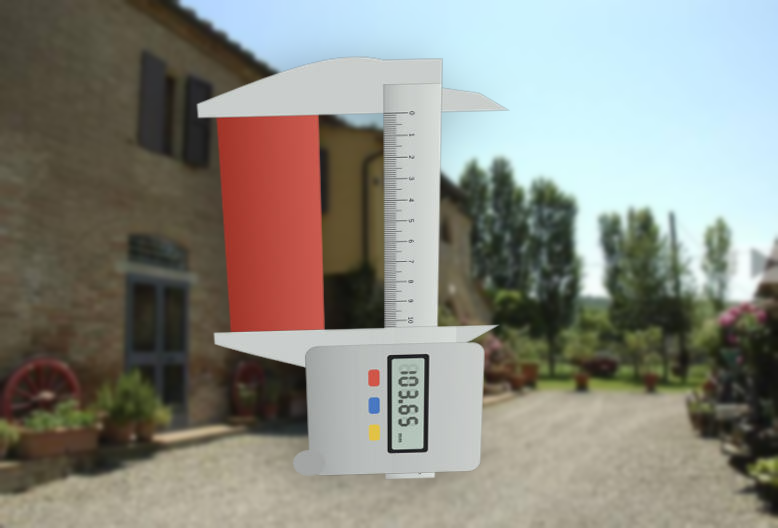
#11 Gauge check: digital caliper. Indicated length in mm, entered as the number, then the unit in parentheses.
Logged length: 103.65 (mm)
